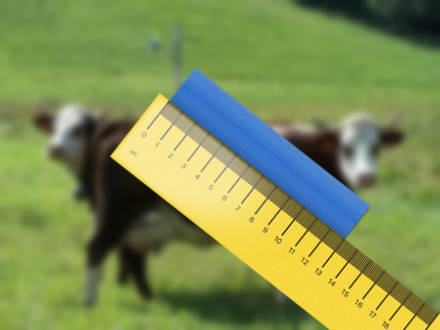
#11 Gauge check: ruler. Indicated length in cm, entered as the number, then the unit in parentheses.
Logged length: 13 (cm)
